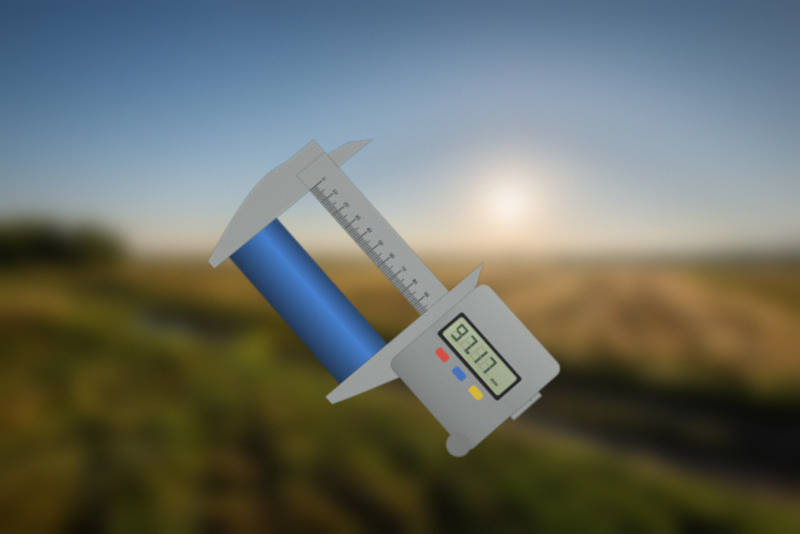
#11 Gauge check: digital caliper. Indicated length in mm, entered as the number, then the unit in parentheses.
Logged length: 97.17 (mm)
